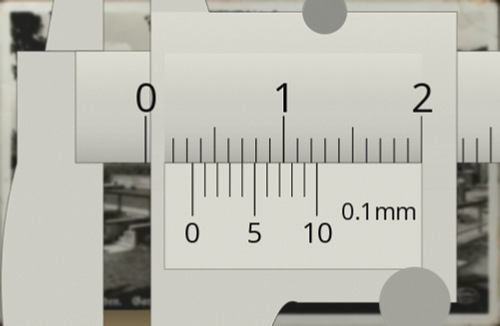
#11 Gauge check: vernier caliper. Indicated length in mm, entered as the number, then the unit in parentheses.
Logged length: 3.4 (mm)
